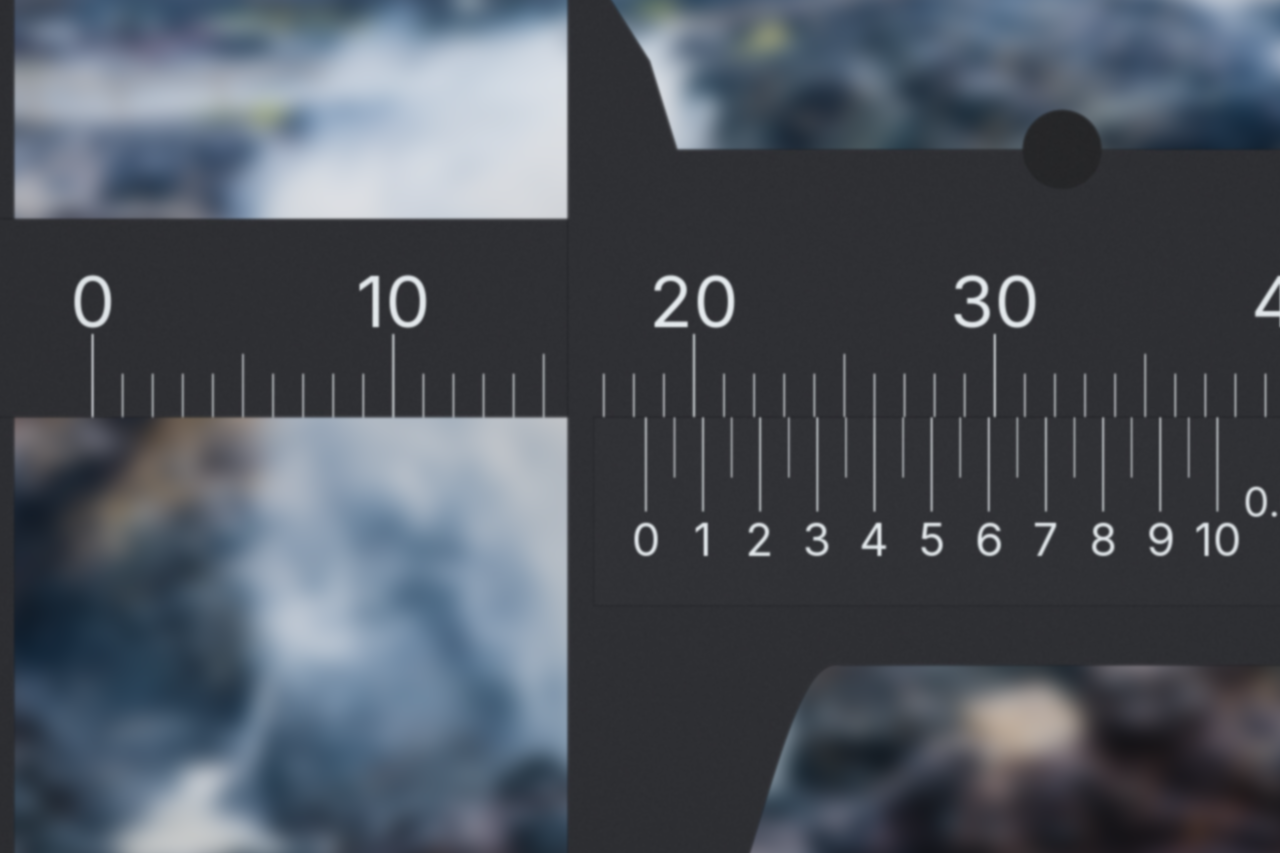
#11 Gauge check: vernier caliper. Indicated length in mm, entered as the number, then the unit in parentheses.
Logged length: 18.4 (mm)
